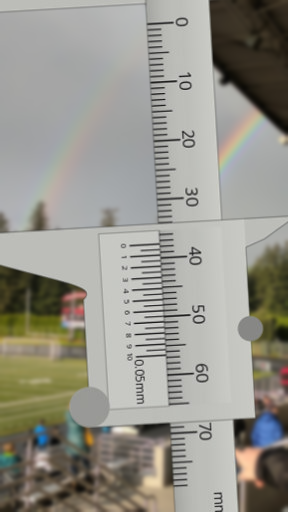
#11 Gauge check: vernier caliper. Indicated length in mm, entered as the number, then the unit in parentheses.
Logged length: 37.6 (mm)
